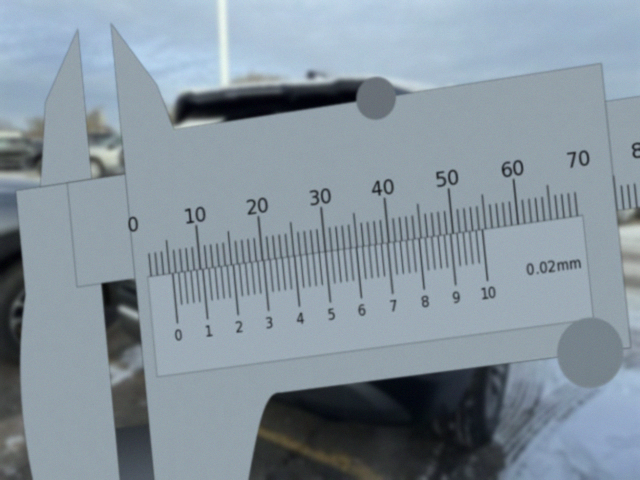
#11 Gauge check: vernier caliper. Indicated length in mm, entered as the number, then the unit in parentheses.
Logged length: 5.5 (mm)
